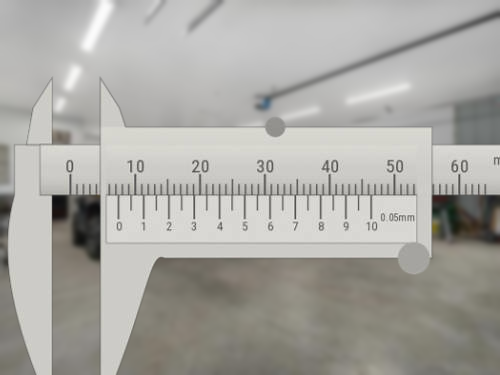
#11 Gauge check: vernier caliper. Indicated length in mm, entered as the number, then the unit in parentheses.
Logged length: 7.4 (mm)
